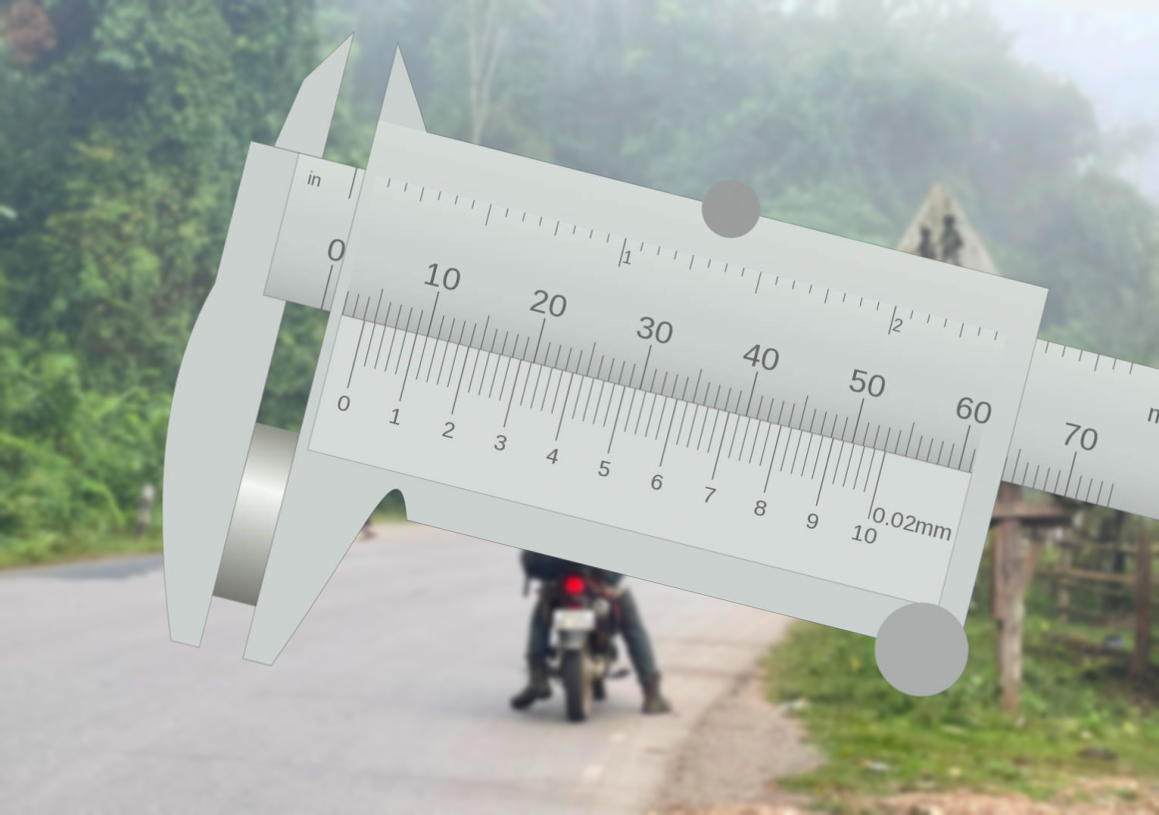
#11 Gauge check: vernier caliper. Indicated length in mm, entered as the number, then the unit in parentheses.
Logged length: 4.1 (mm)
